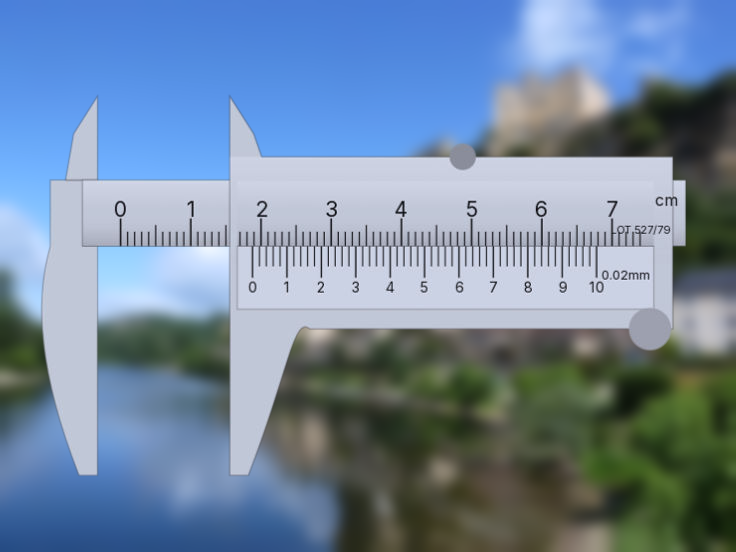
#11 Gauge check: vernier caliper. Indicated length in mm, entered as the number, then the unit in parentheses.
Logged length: 18.8 (mm)
